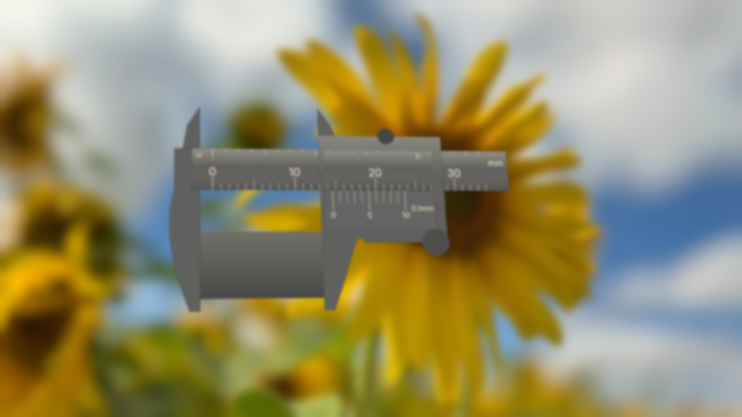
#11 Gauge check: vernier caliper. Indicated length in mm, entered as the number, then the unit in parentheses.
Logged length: 14.6 (mm)
